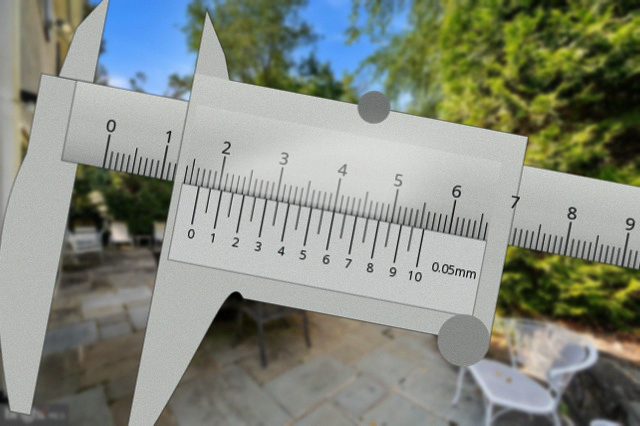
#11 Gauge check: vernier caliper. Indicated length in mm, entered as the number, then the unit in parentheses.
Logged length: 16.6 (mm)
